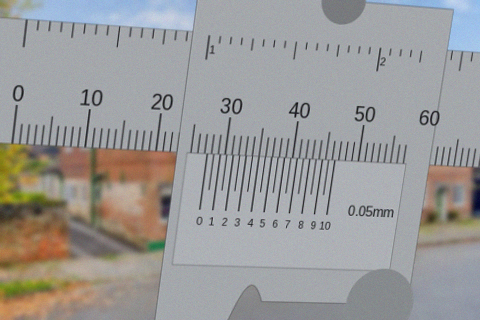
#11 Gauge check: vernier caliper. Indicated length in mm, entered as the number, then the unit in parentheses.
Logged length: 27.4 (mm)
